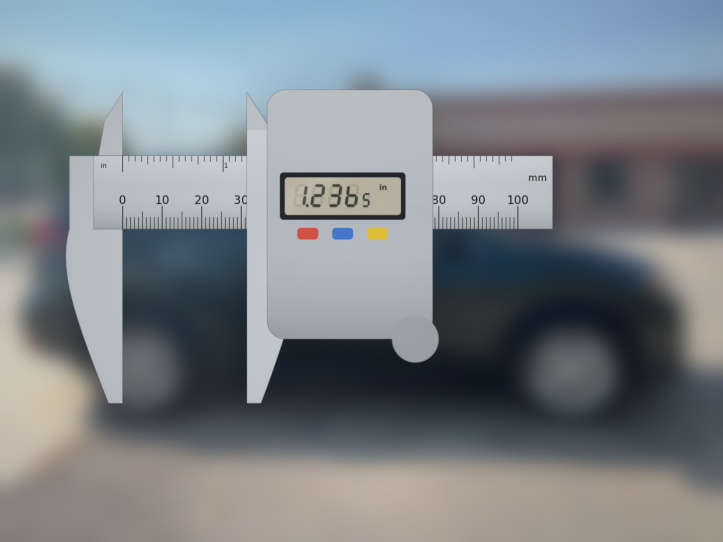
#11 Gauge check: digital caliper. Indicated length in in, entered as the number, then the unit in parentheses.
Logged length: 1.2365 (in)
